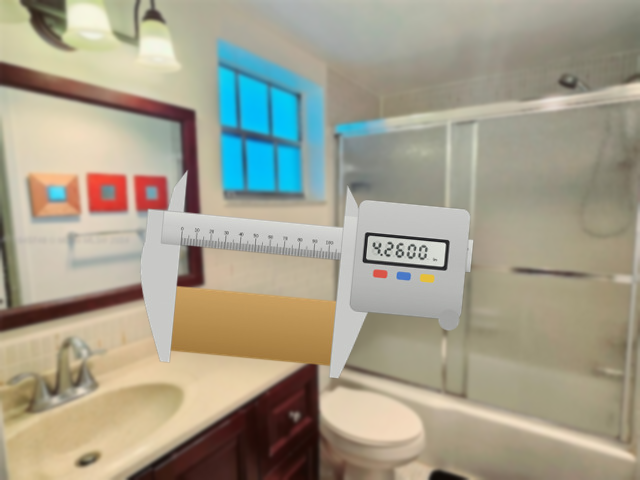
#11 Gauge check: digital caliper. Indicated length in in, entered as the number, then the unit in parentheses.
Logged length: 4.2600 (in)
